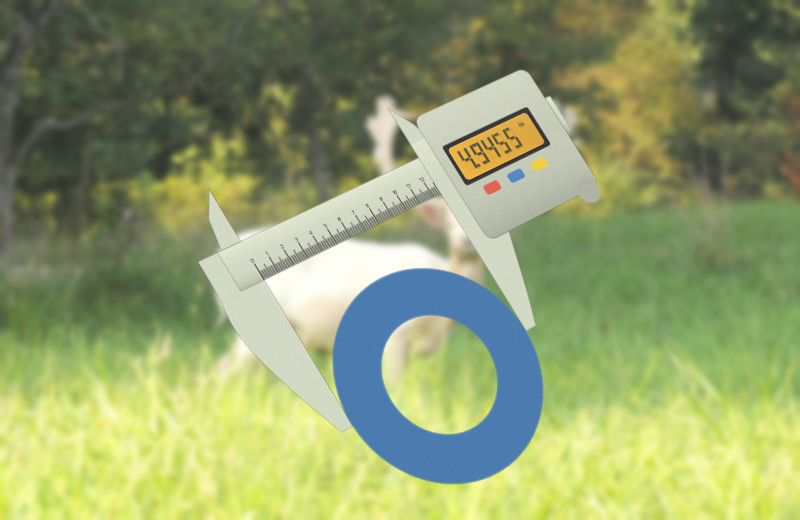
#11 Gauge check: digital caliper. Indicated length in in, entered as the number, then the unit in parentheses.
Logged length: 4.9455 (in)
